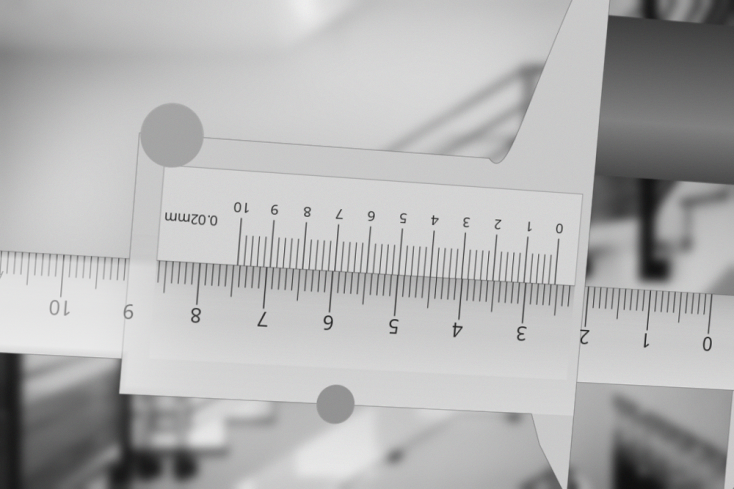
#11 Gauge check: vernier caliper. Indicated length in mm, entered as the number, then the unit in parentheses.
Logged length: 25.4 (mm)
